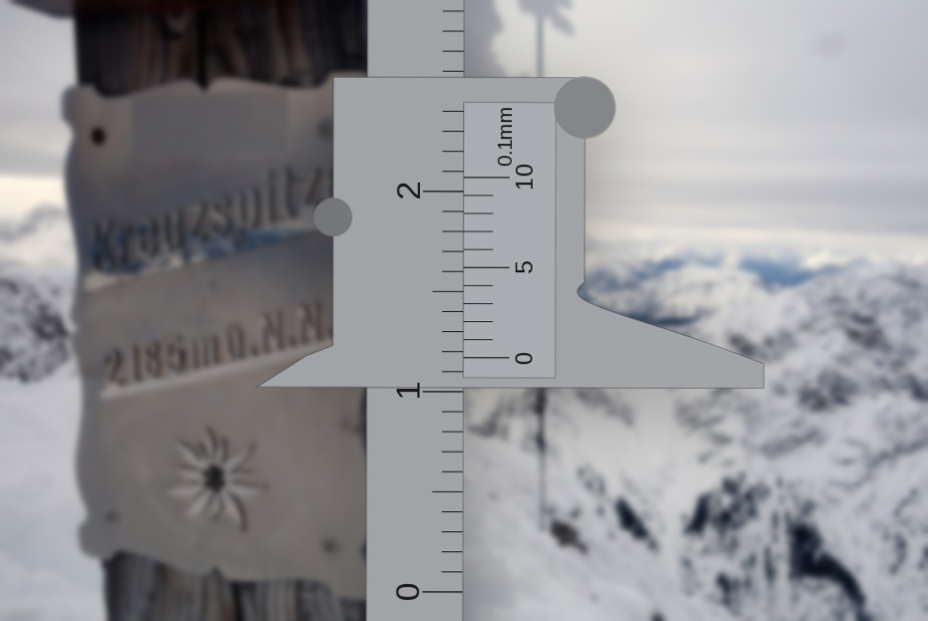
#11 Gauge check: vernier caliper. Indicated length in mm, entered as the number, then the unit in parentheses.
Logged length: 11.7 (mm)
